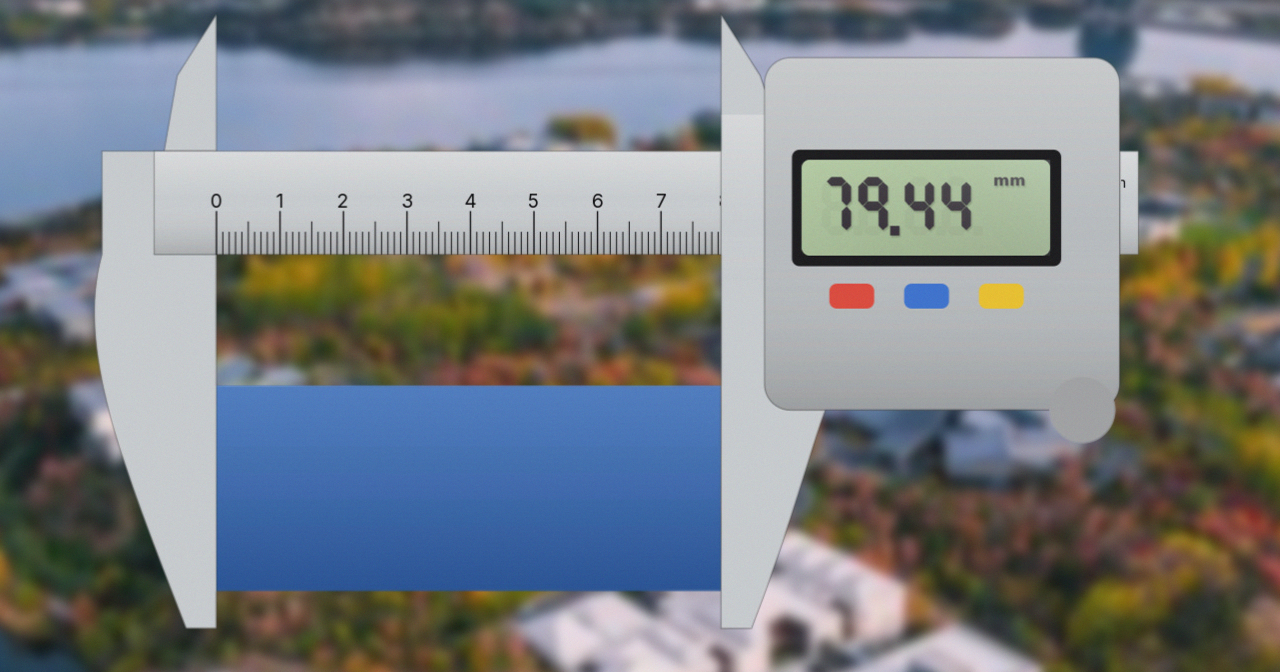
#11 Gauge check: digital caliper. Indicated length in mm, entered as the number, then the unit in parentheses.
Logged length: 79.44 (mm)
